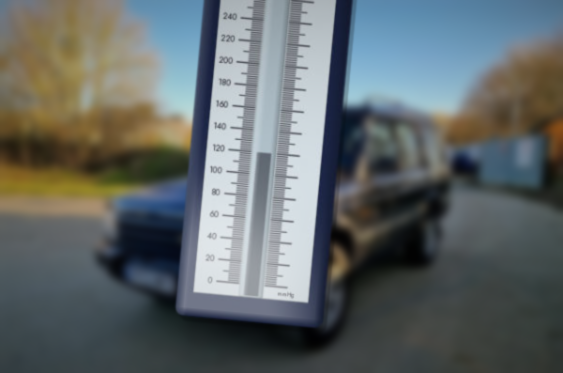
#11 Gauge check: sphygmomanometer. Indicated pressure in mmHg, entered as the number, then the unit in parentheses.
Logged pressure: 120 (mmHg)
